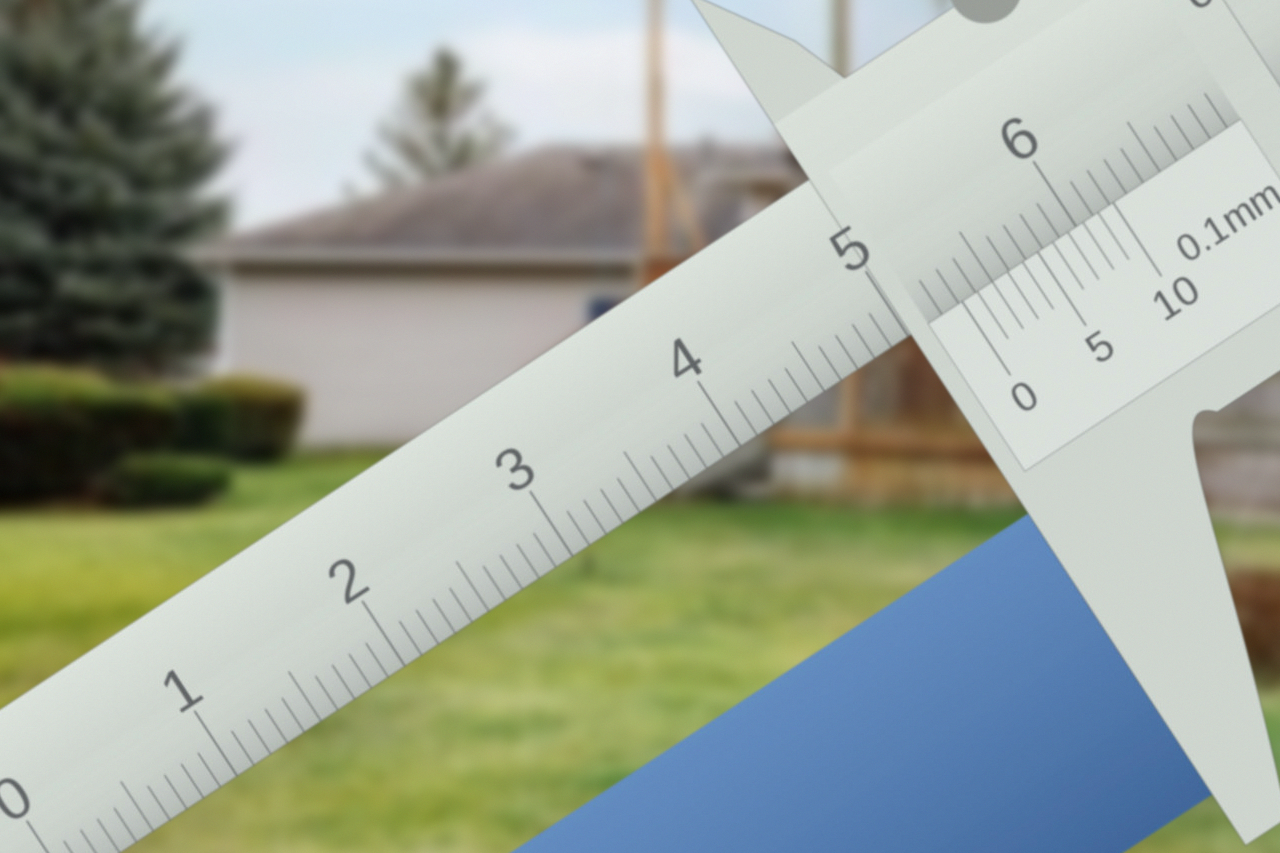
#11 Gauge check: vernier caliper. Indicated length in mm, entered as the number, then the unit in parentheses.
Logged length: 53.2 (mm)
